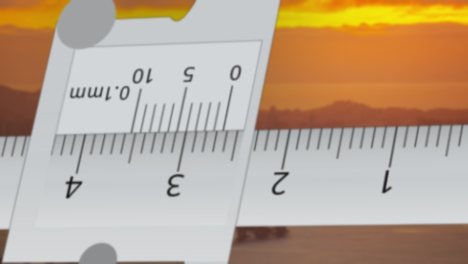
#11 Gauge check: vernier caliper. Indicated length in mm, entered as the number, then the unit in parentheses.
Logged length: 26.4 (mm)
